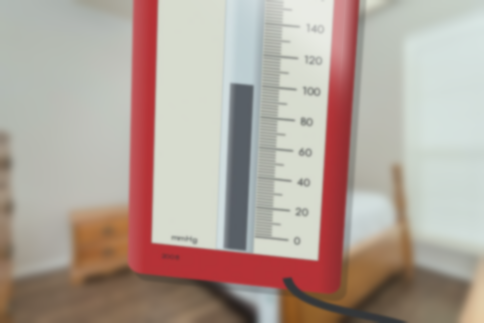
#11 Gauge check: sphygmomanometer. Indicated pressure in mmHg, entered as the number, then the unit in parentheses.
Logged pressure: 100 (mmHg)
